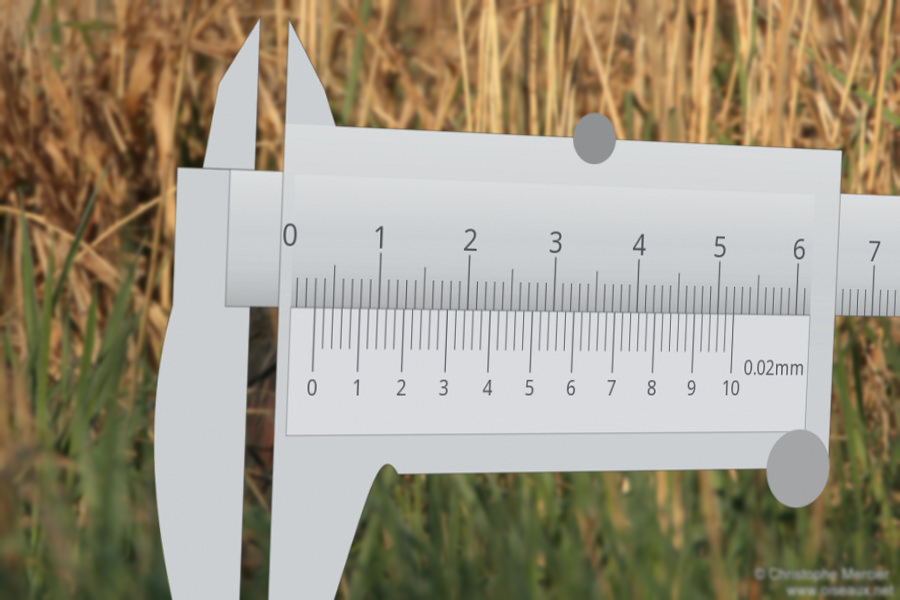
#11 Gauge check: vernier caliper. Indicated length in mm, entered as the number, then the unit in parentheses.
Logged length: 3.0 (mm)
